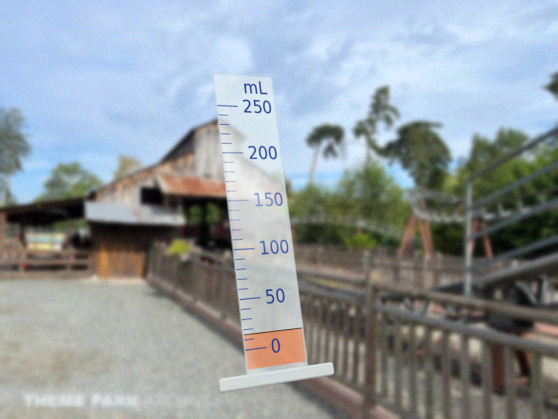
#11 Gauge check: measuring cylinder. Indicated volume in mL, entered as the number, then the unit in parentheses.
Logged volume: 15 (mL)
